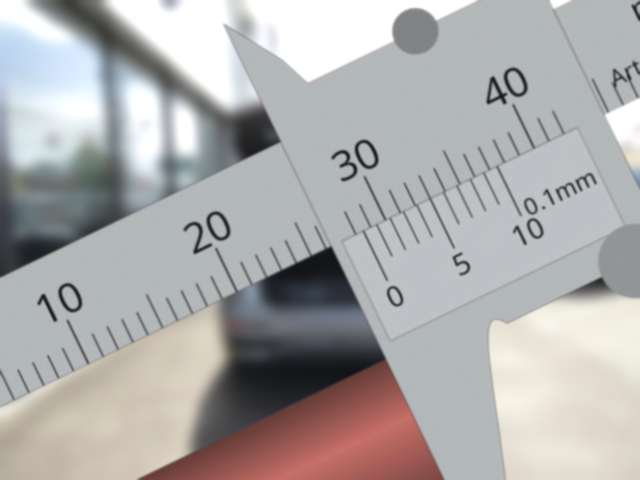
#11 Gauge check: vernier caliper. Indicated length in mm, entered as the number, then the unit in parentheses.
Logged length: 28.5 (mm)
